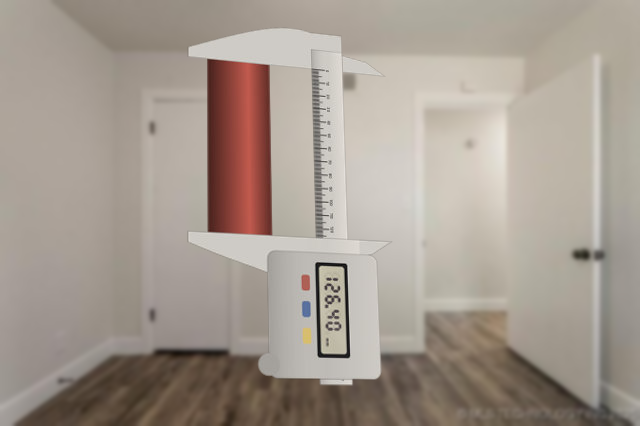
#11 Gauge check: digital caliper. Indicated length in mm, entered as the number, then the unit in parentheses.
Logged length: 126.40 (mm)
